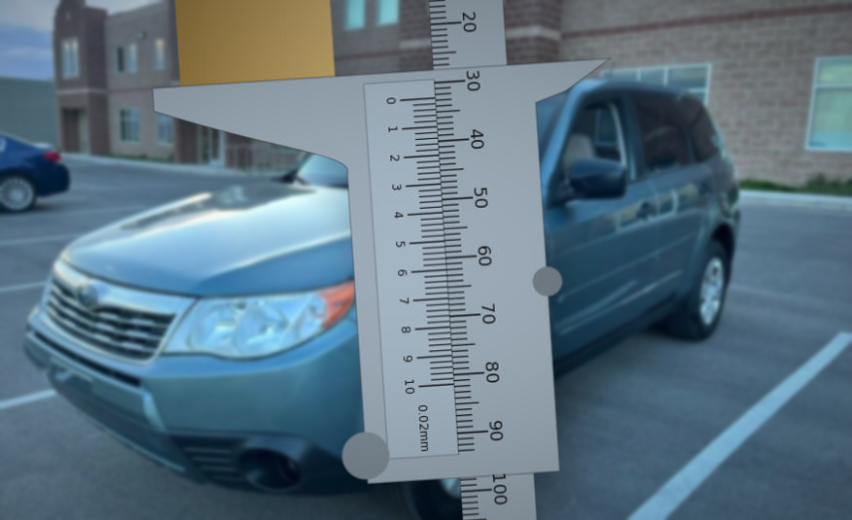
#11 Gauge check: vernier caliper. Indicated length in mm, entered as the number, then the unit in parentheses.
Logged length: 32.6 (mm)
